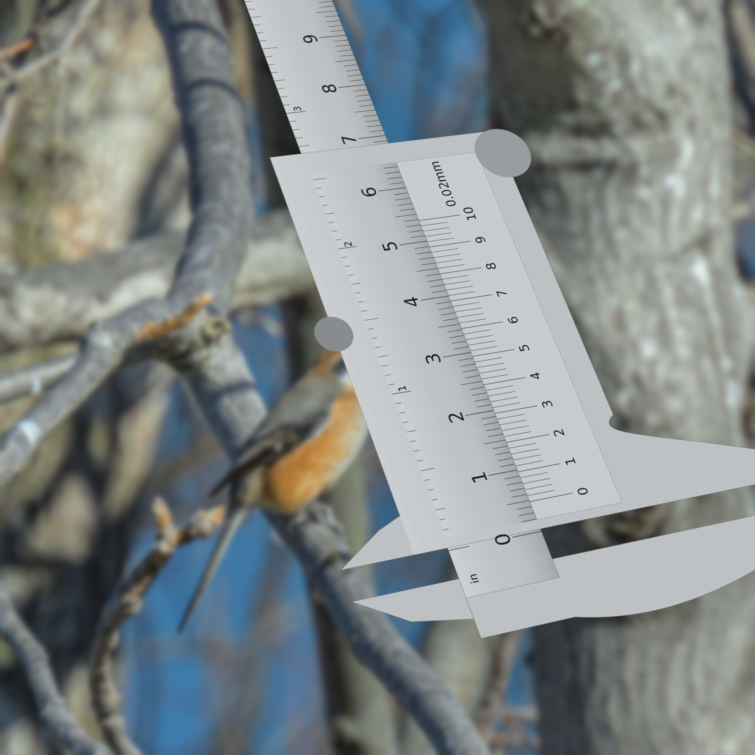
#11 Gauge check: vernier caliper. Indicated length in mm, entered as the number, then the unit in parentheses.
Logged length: 4.8 (mm)
